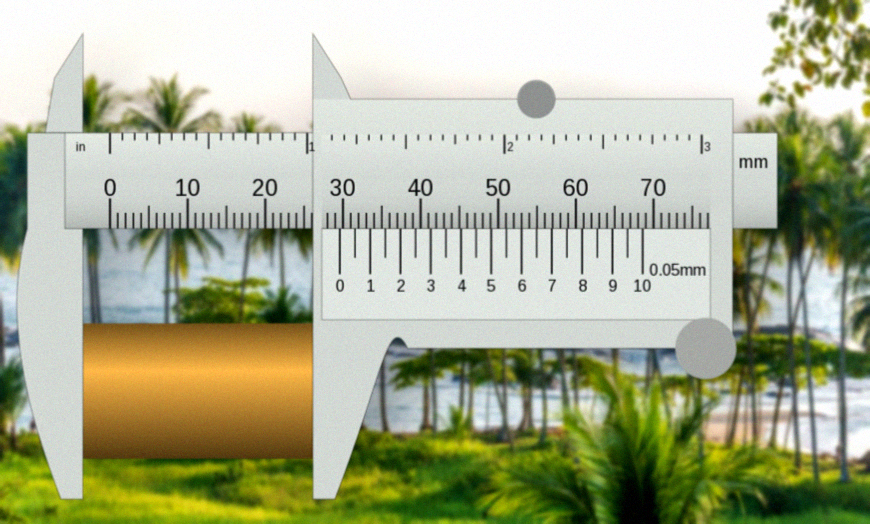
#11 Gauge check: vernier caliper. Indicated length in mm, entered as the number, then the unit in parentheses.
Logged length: 29.6 (mm)
